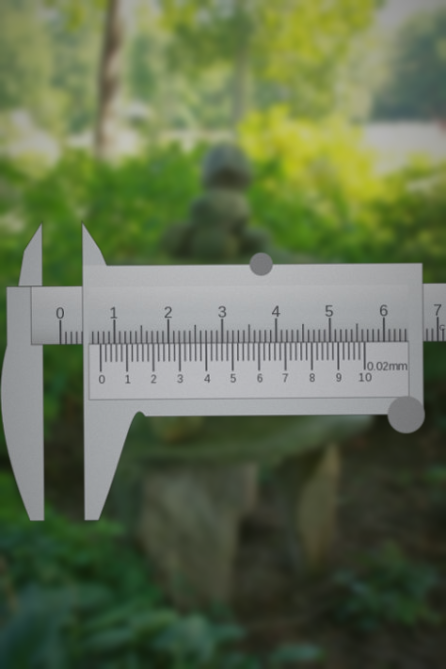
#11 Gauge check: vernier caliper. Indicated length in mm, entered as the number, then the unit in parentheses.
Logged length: 7.4 (mm)
